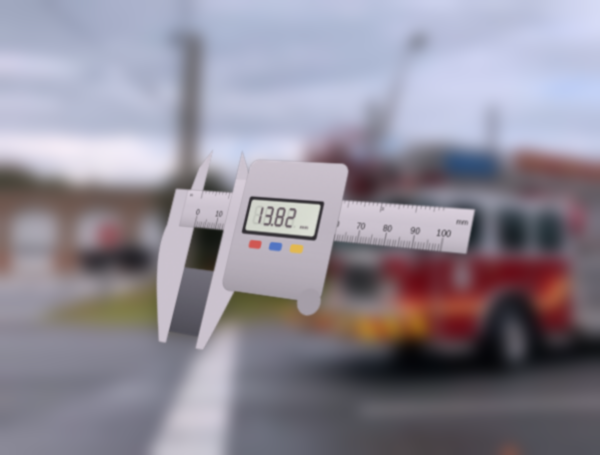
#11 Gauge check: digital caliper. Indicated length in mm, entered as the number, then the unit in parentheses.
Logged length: 13.82 (mm)
